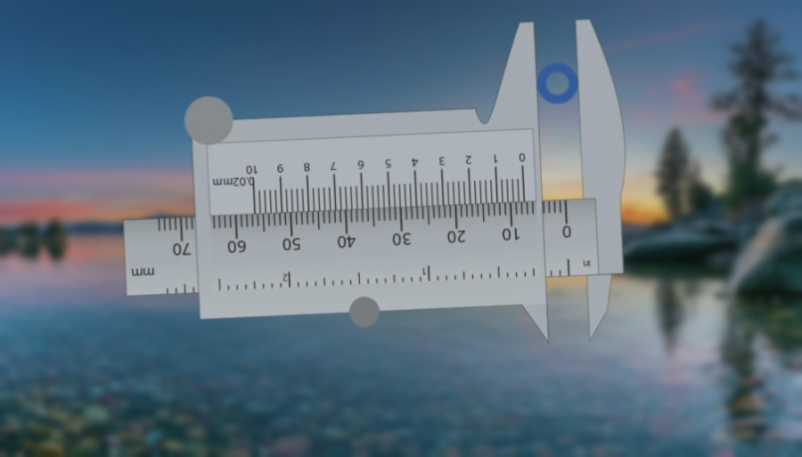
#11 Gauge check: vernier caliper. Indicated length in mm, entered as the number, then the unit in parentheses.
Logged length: 7.5 (mm)
